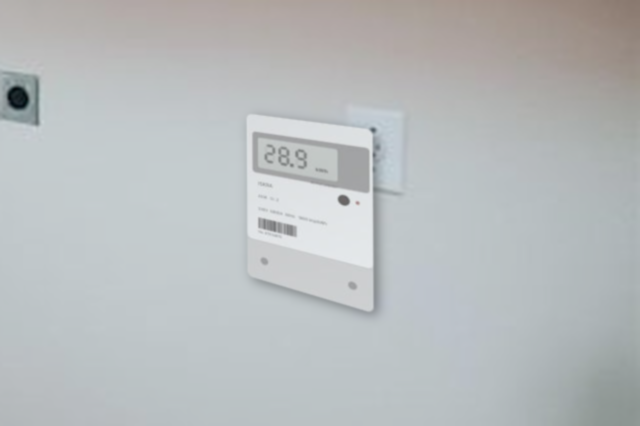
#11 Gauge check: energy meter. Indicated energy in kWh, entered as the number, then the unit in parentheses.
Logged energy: 28.9 (kWh)
